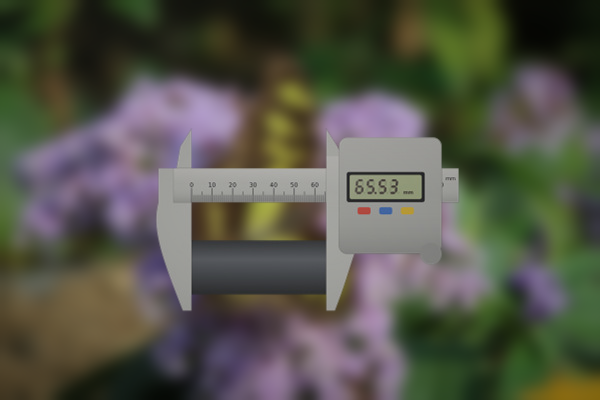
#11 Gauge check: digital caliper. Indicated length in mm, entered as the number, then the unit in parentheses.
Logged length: 65.53 (mm)
